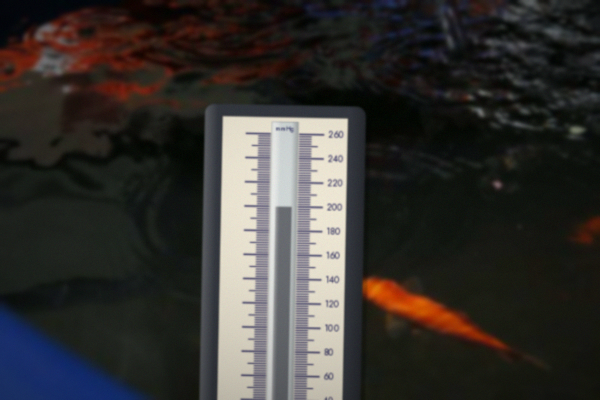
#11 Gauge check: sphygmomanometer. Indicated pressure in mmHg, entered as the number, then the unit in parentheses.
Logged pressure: 200 (mmHg)
